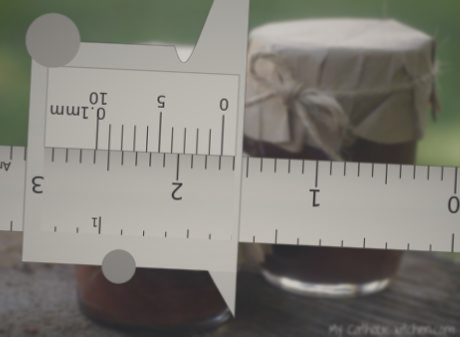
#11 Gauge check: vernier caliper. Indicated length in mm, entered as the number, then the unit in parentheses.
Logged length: 16.9 (mm)
